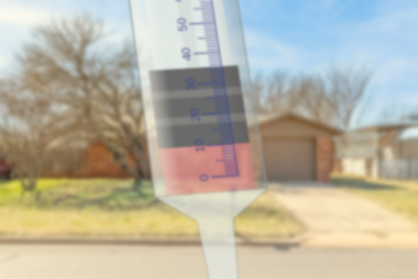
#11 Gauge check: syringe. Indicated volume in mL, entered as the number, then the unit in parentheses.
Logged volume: 10 (mL)
